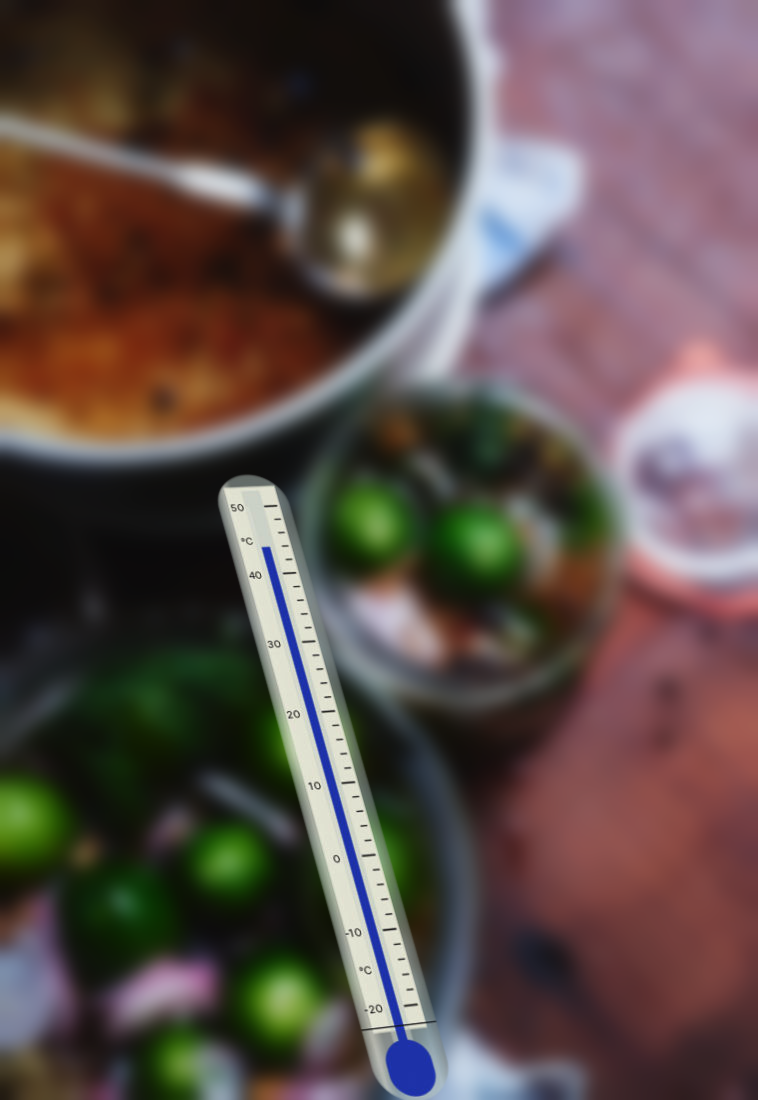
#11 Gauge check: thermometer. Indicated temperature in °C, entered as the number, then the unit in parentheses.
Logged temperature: 44 (°C)
